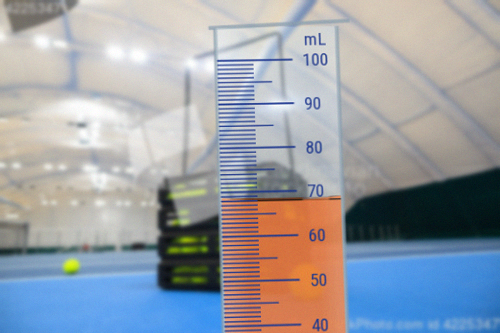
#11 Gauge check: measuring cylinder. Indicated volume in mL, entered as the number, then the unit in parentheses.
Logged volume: 68 (mL)
